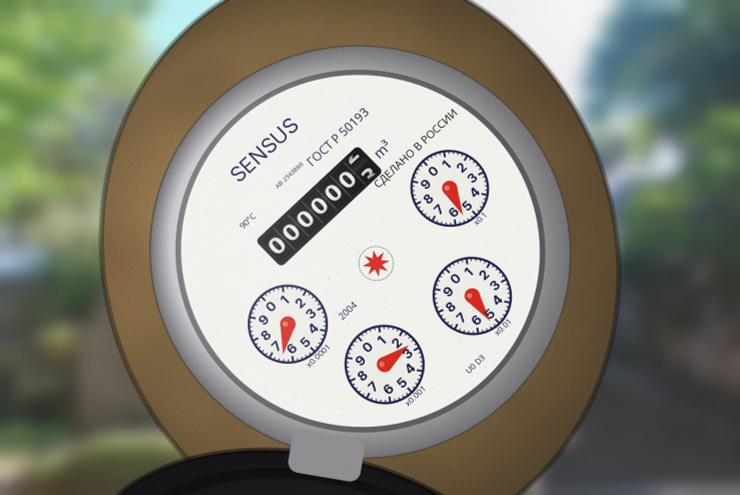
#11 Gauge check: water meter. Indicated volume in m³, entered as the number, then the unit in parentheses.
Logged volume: 2.5526 (m³)
